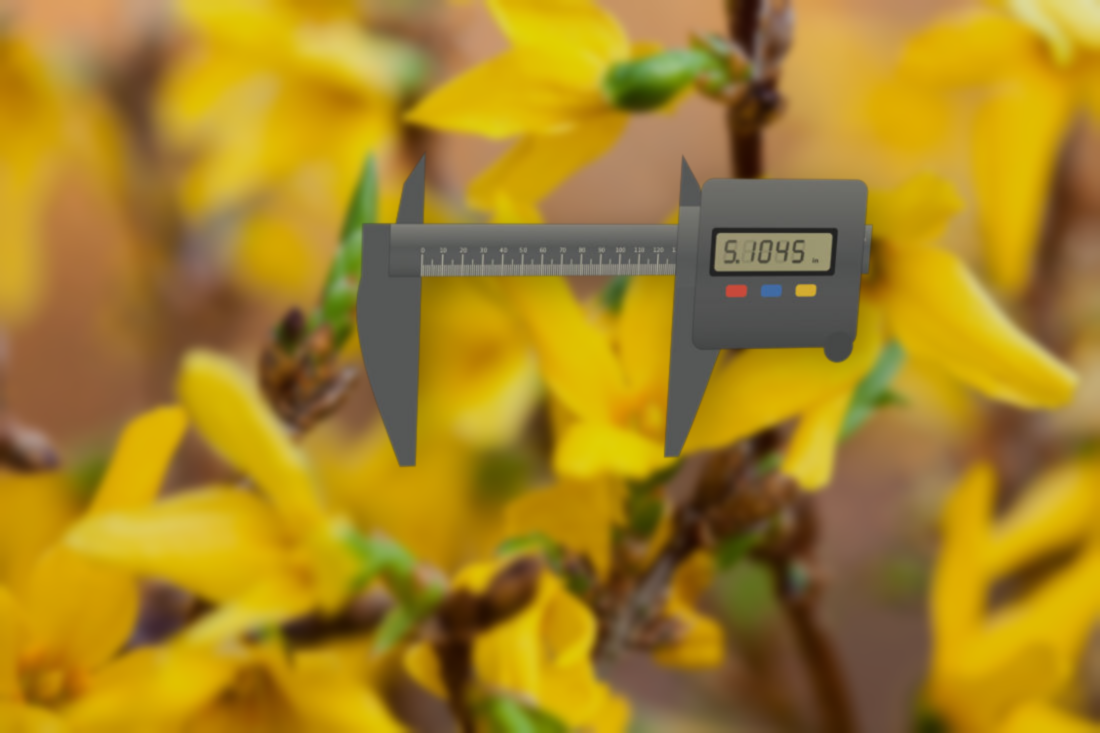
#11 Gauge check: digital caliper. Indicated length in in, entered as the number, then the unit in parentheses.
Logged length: 5.1045 (in)
